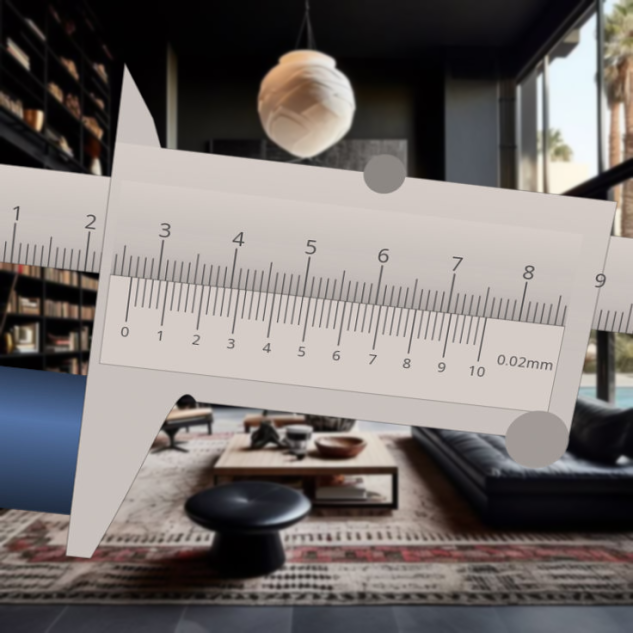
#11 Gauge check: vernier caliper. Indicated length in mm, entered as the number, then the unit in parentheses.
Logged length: 26.4 (mm)
